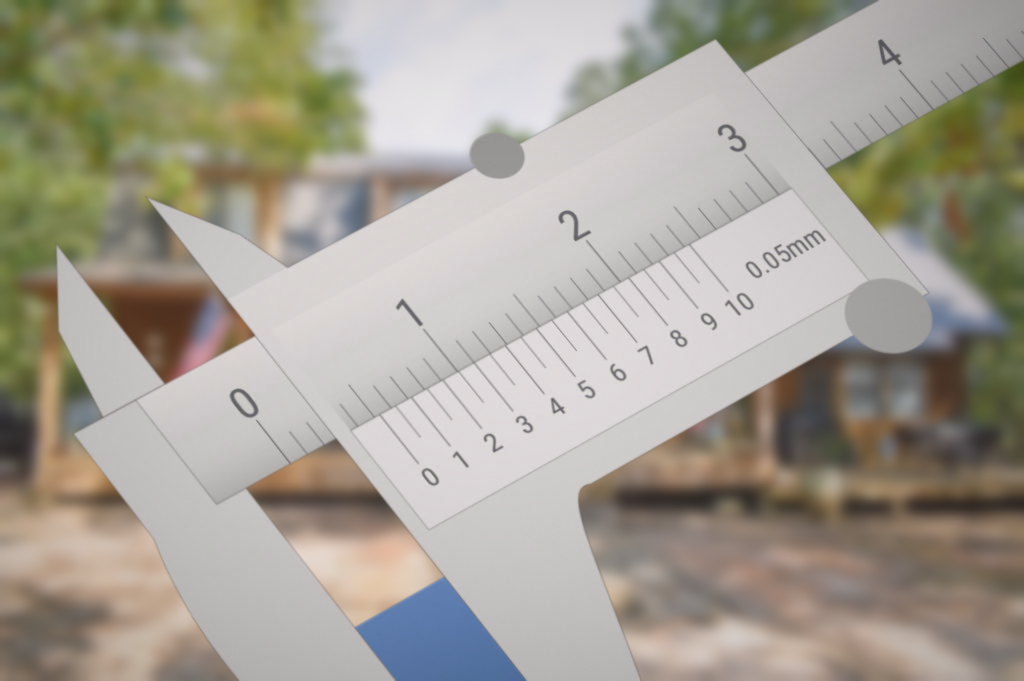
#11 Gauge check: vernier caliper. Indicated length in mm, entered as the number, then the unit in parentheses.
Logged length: 5.3 (mm)
